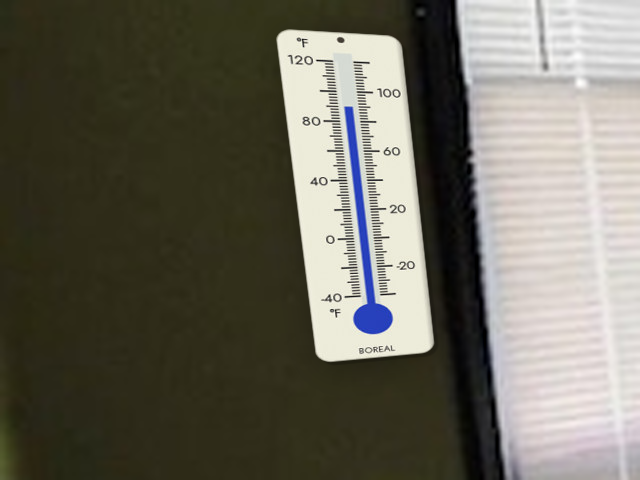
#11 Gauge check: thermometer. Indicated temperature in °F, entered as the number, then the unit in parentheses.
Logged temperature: 90 (°F)
